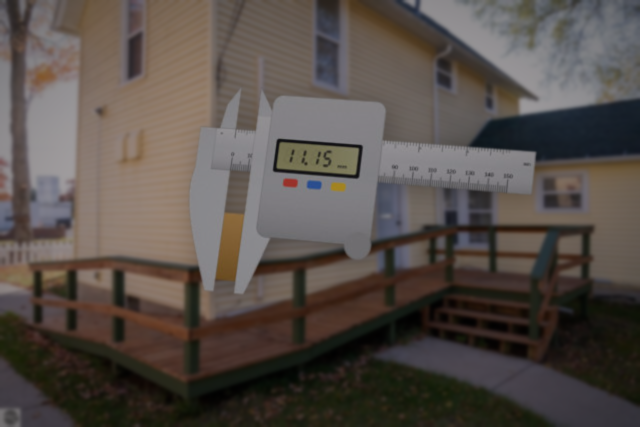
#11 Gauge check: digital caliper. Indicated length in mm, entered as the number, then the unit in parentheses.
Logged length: 11.15 (mm)
